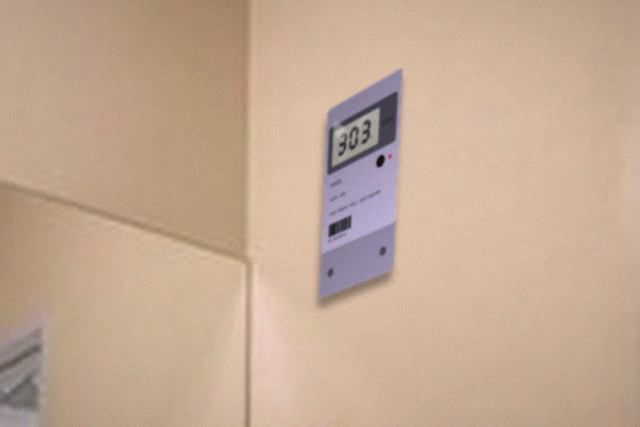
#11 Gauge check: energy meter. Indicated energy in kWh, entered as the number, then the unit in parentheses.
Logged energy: 303 (kWh)
